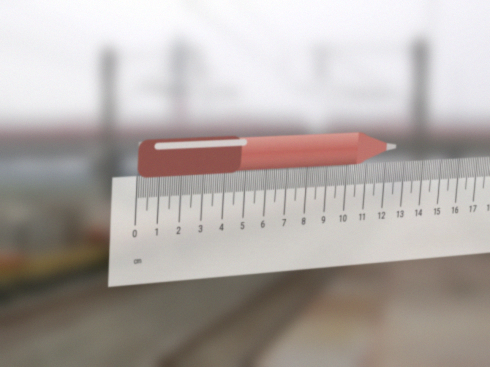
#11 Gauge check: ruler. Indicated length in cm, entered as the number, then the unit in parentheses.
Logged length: 12.5 (cm)
